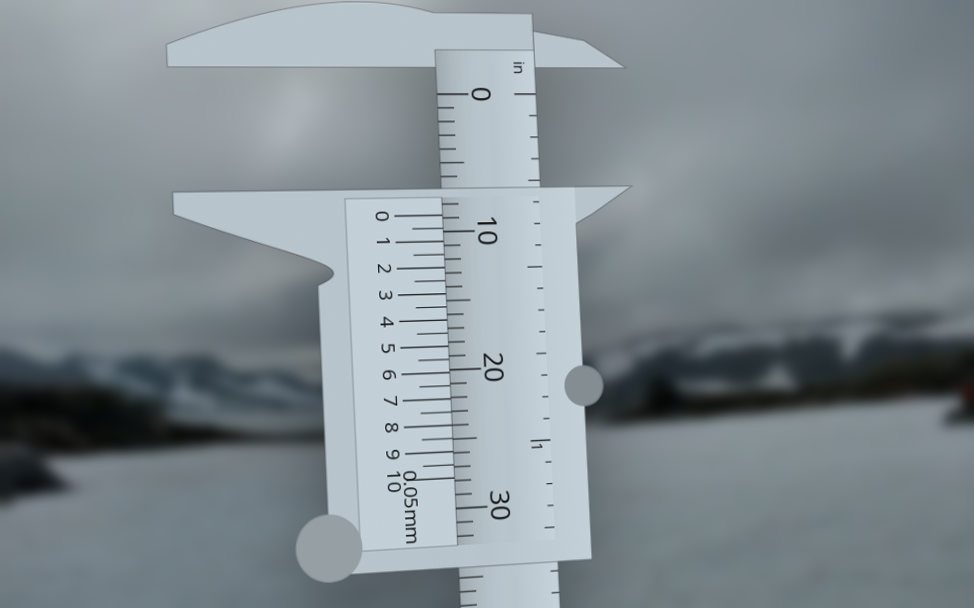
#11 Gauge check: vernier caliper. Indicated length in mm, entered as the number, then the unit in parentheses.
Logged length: 8.8 (mm)
